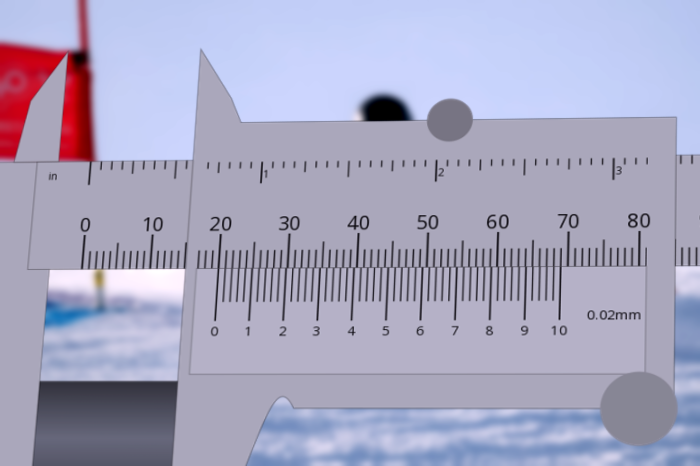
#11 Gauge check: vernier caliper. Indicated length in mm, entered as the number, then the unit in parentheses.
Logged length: 20.0 (mm)
